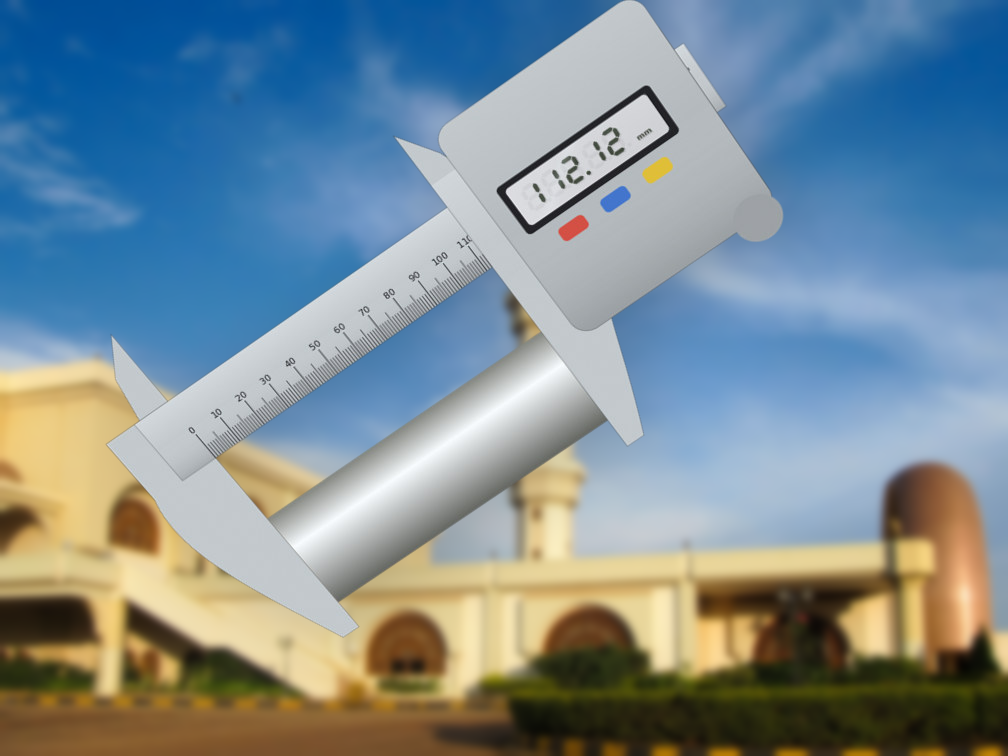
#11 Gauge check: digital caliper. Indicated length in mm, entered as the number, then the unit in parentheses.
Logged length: 112.12 (mm)
